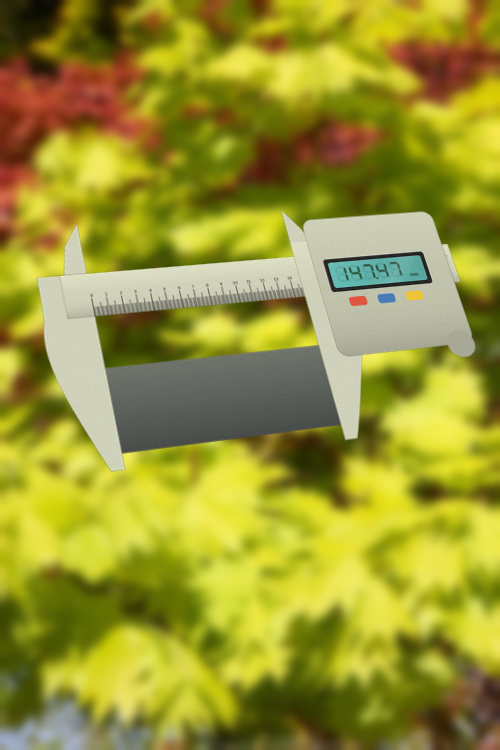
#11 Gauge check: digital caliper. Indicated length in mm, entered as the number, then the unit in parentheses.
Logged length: 147.47 (mm)
